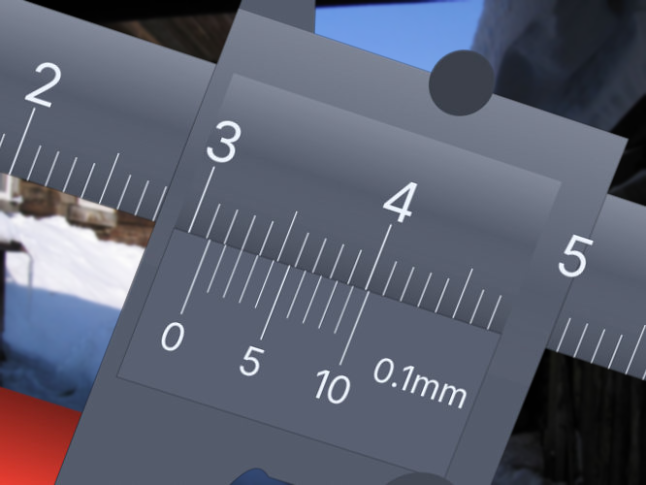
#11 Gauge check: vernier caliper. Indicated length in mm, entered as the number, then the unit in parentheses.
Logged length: 31.2 (mm)
